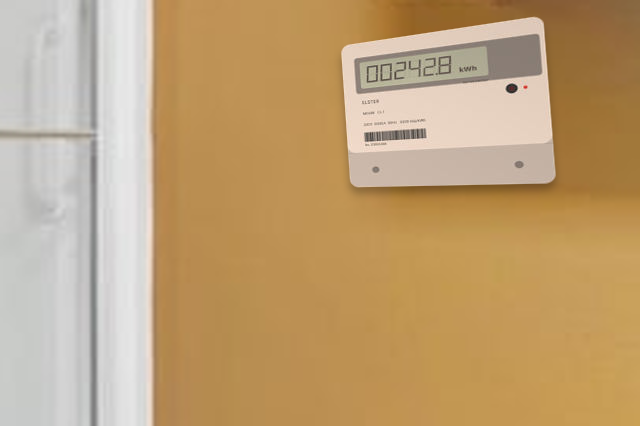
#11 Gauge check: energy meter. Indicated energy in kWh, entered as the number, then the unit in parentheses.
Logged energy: 242.8 (kWh)
